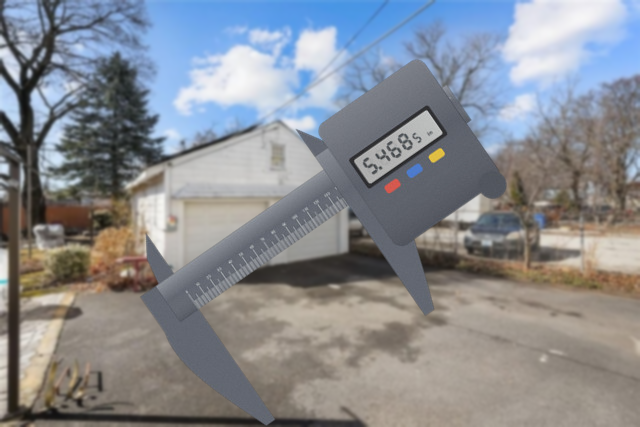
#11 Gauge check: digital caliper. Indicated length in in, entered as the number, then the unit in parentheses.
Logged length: 5.4685 (in)
